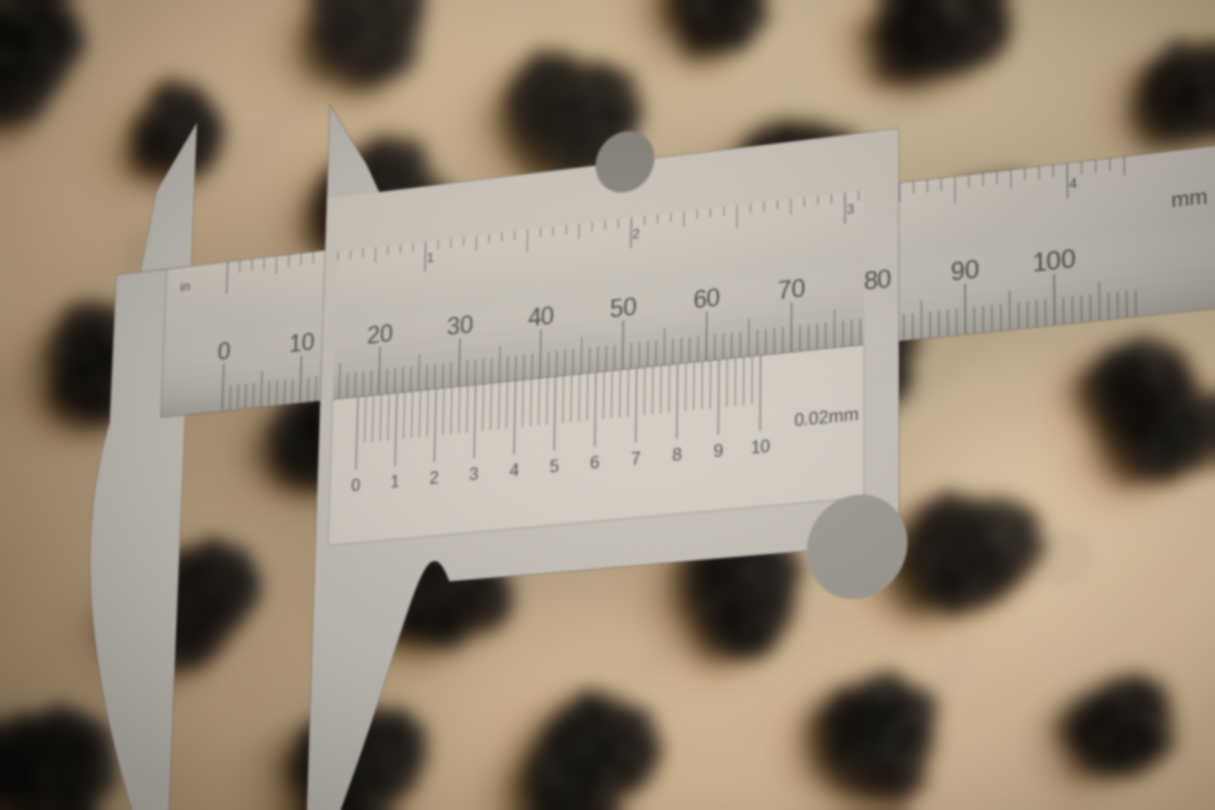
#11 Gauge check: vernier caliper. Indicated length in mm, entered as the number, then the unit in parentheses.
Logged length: 17.4 (mm)
